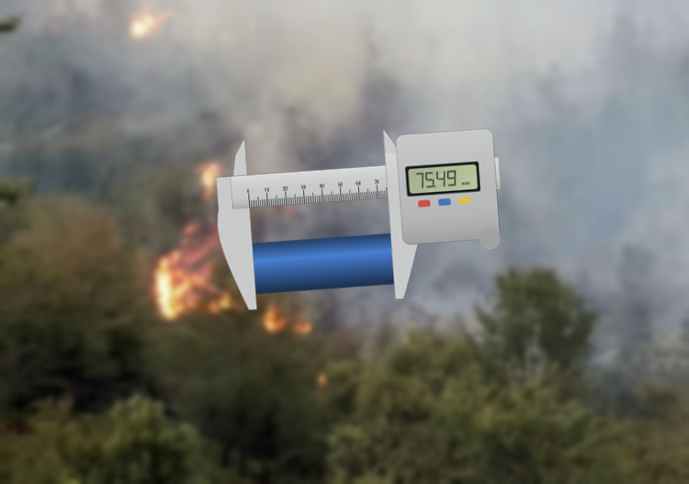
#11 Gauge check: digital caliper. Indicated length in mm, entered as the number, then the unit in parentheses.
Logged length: 75.49 (mm)
